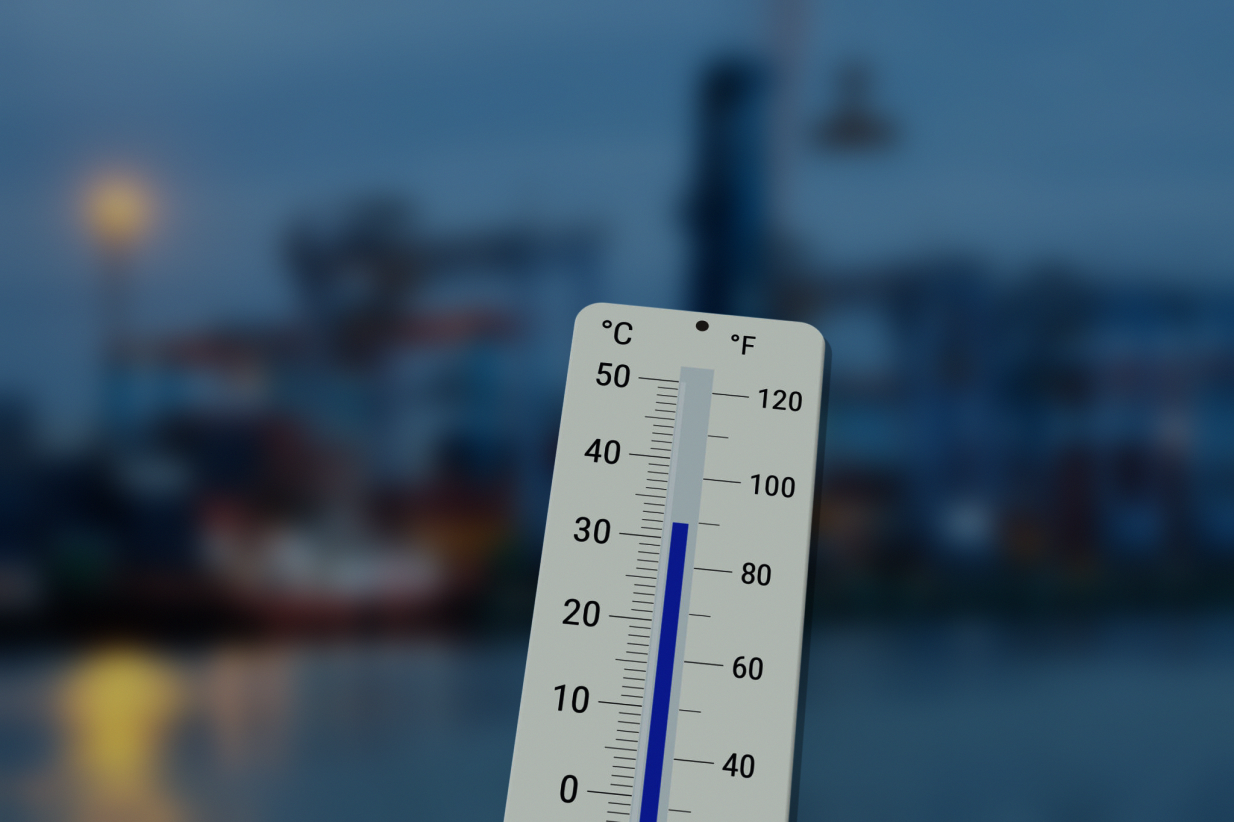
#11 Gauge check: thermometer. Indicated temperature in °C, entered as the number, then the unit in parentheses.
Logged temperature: 32 (°C)
